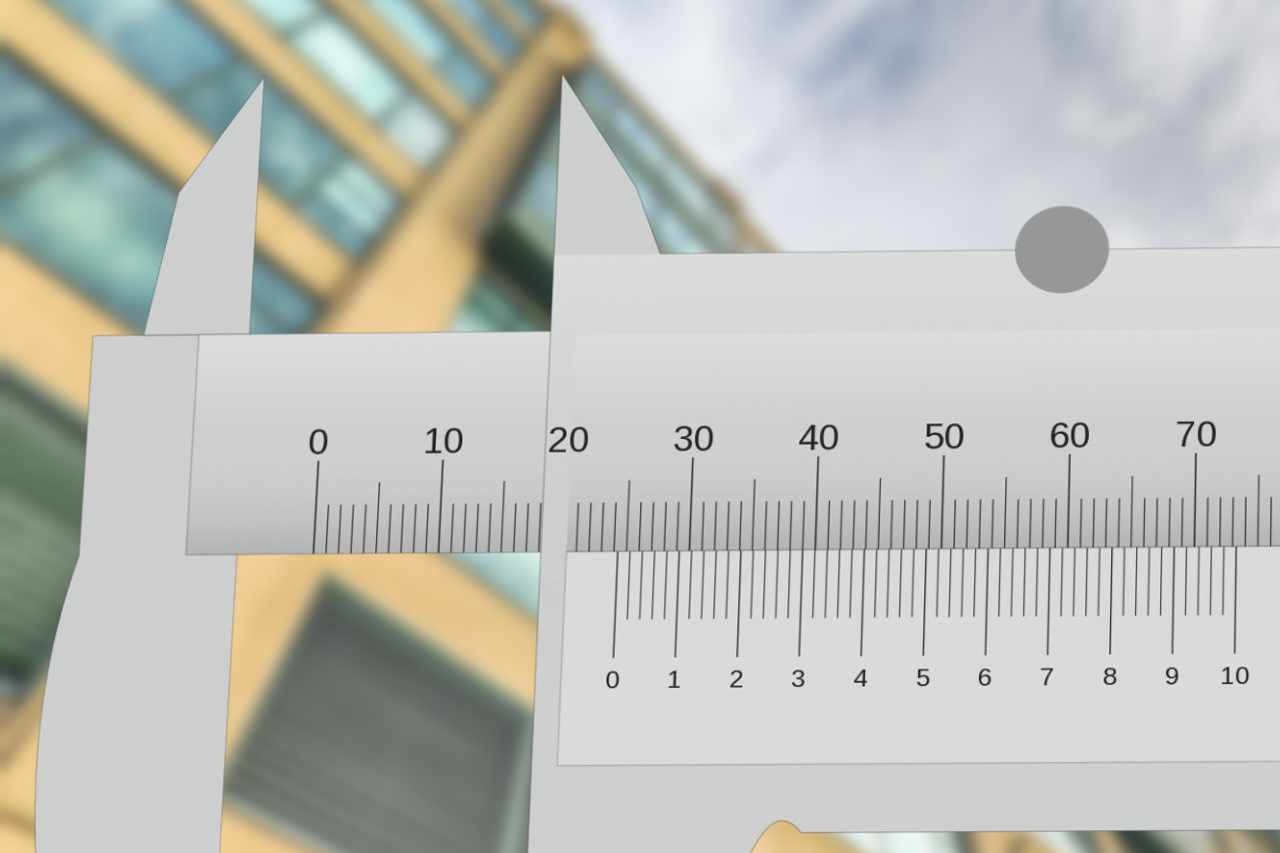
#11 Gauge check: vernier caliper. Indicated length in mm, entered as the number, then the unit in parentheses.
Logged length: 24.3 (mm)
